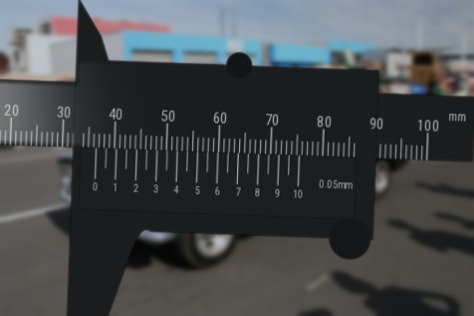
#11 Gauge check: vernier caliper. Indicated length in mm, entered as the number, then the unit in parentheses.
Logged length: 36.5 (mm)
